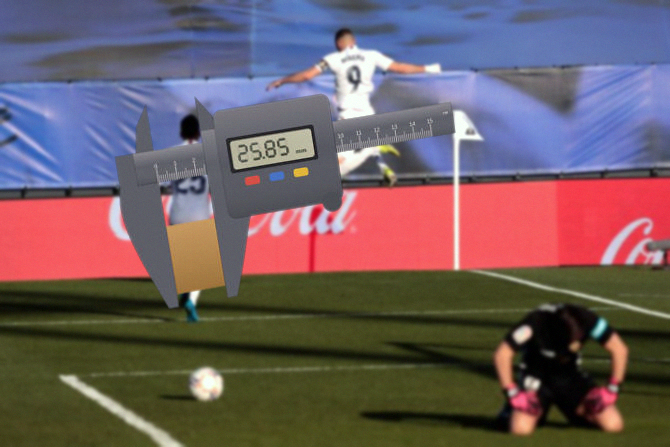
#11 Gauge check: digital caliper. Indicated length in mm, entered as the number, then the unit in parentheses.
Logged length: 25.85 (mm)
